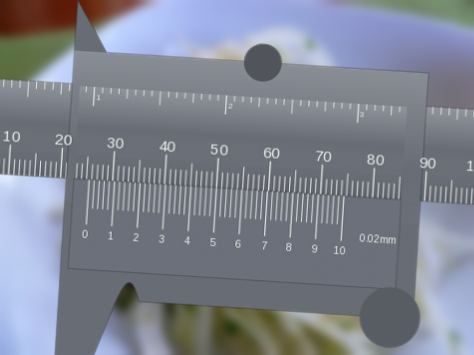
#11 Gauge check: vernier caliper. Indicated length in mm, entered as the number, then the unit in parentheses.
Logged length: 25.5 (mm)
